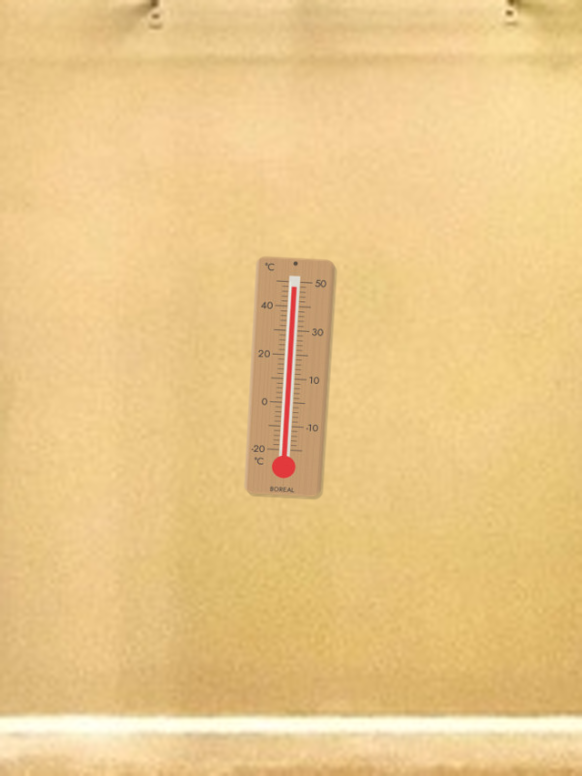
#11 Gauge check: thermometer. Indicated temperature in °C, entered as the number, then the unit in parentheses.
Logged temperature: 48 (°C)
